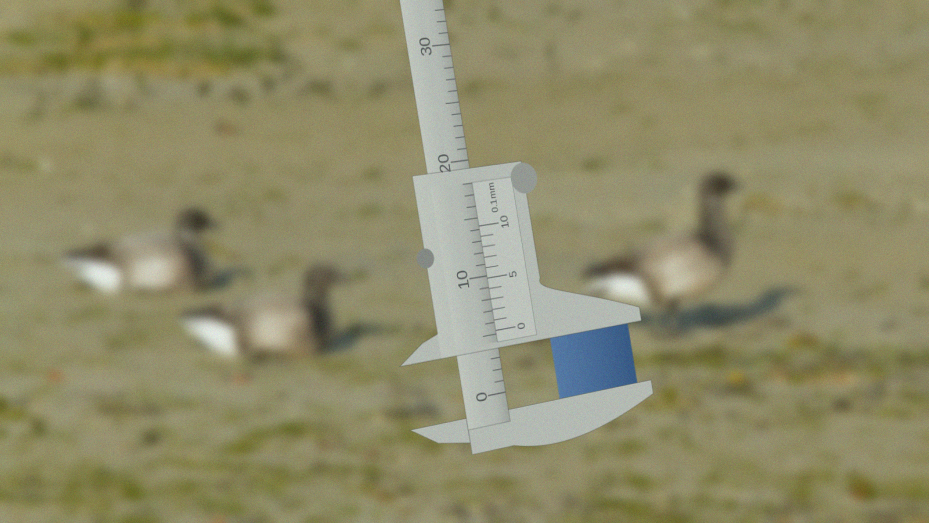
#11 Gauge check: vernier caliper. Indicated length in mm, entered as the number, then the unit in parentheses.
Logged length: 5.3 (mm)
